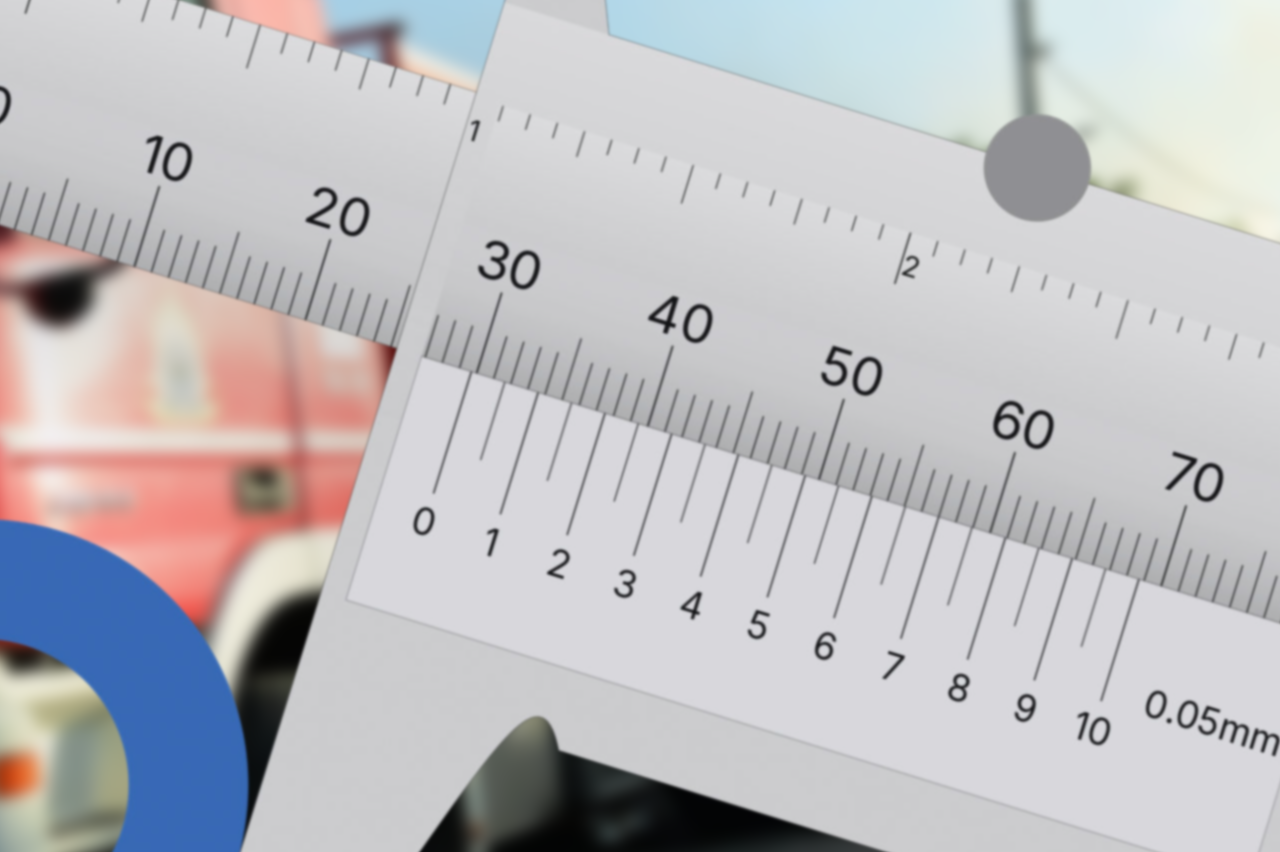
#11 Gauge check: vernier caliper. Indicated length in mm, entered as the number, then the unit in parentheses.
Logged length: 29.7 (mm)
